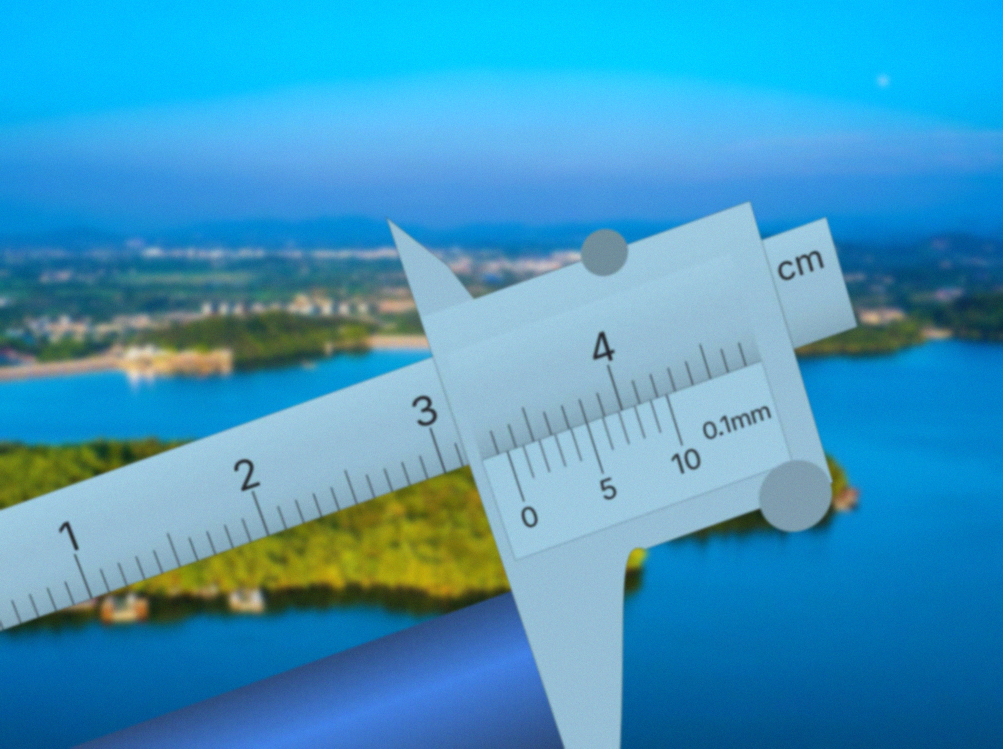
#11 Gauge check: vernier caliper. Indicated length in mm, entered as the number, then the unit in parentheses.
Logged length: 33.5 (mm)
